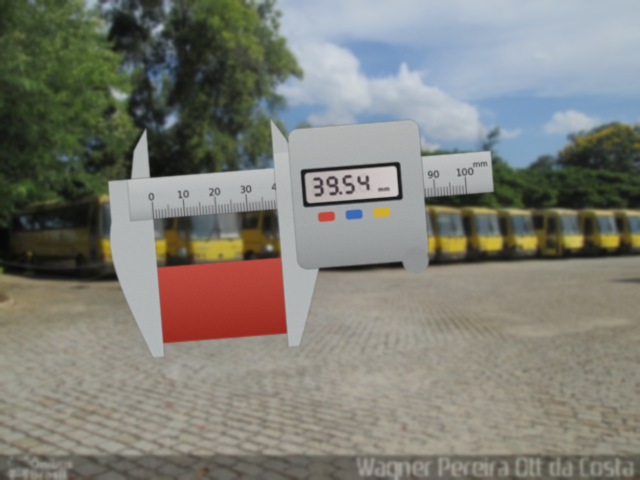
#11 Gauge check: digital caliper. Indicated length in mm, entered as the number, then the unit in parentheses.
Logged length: 39.54 (mm)
